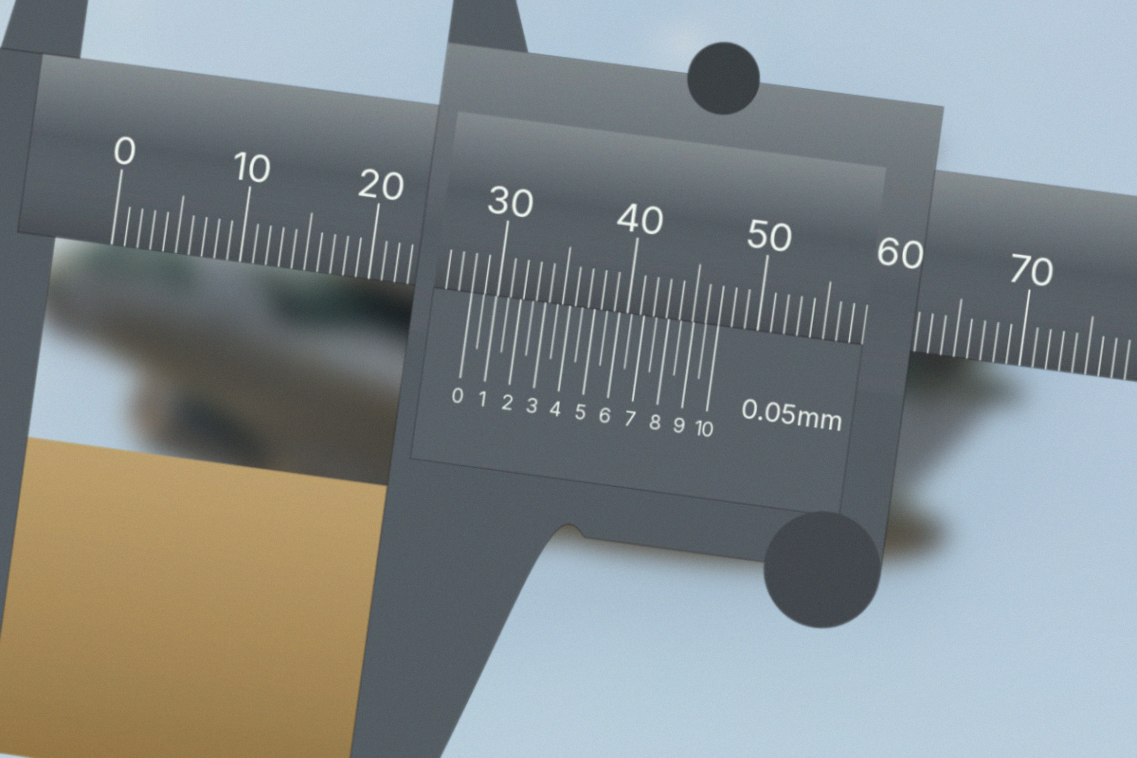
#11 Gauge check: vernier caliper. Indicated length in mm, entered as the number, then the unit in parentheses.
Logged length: 28.0 (mm)
